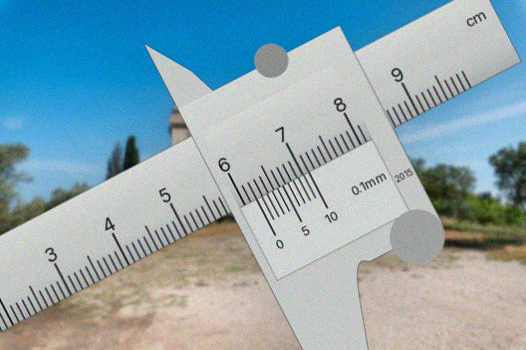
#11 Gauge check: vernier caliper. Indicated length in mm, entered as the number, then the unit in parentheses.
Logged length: 62.0 (mm)
